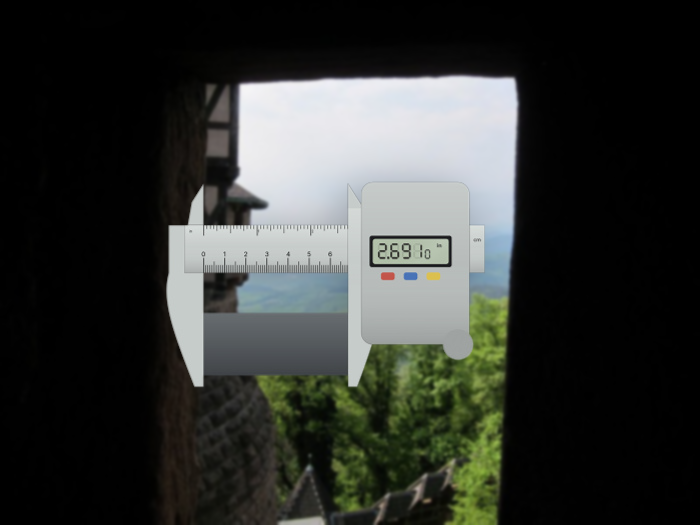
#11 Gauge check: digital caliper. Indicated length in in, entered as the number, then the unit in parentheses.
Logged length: 2.6910 (in)
